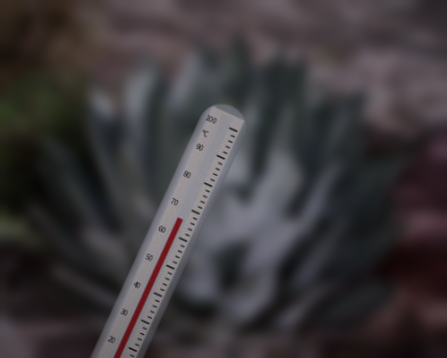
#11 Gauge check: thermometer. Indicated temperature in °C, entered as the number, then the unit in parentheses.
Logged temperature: 66 (°C)
